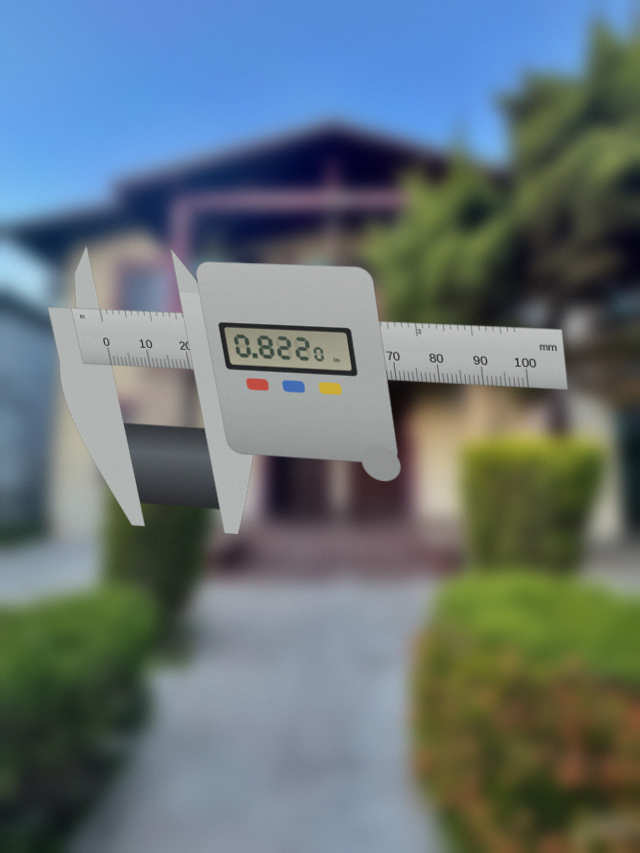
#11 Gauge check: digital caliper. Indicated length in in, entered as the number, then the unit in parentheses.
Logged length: 0.8220 (in)
